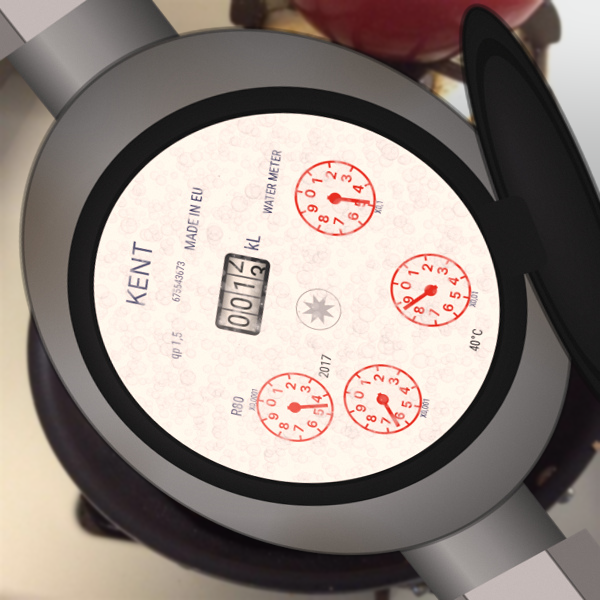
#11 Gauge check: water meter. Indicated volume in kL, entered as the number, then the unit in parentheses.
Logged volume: 12.4864 (kL)
